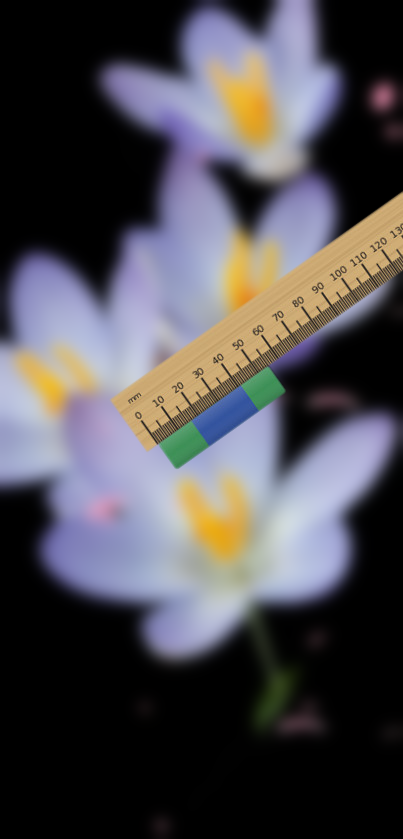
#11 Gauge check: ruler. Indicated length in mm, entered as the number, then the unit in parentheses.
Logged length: 55 (mm)
